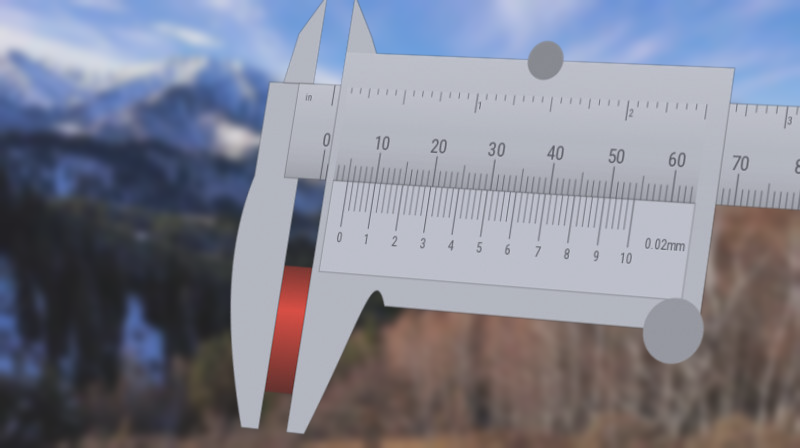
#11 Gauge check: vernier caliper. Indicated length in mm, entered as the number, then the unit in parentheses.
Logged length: 5.0 (mm)
